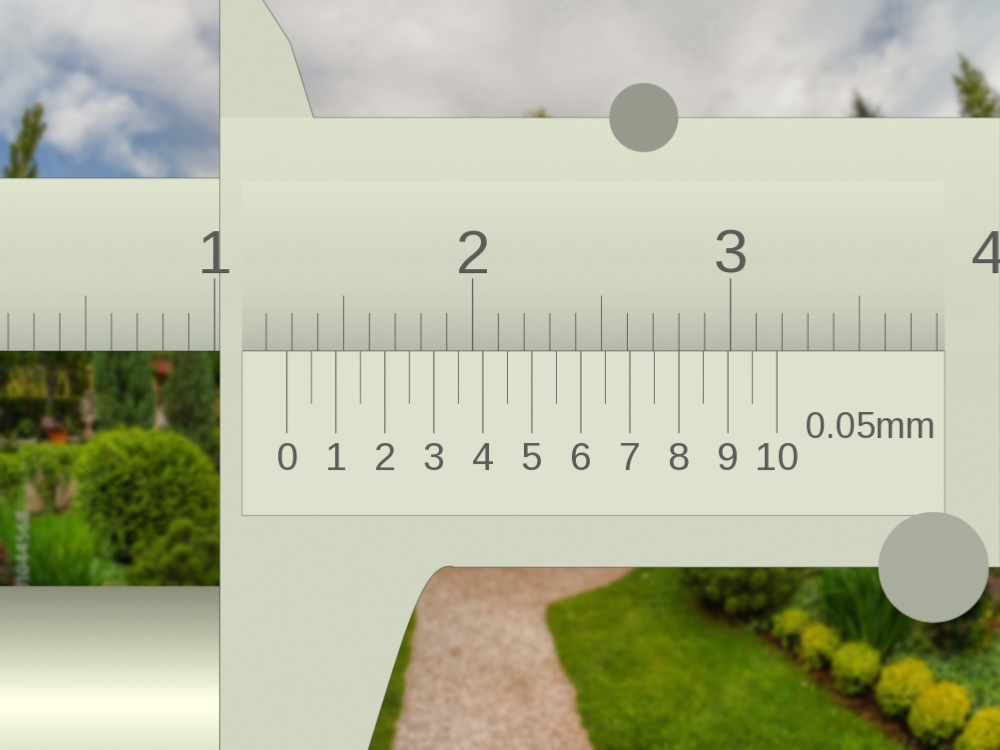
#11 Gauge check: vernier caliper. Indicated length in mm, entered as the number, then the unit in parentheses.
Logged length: 12.80 (mm)
